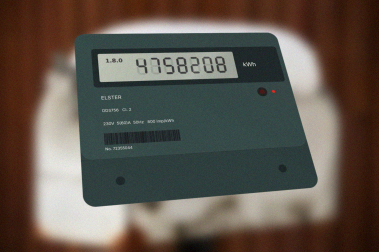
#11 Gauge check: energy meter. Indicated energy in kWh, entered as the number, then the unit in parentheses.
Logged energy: 4758208 (kWh)
